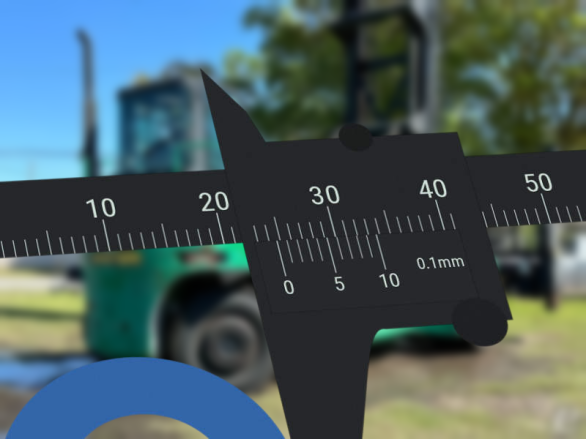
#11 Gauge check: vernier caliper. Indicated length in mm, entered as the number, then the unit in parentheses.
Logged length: 24.7 (mm)
